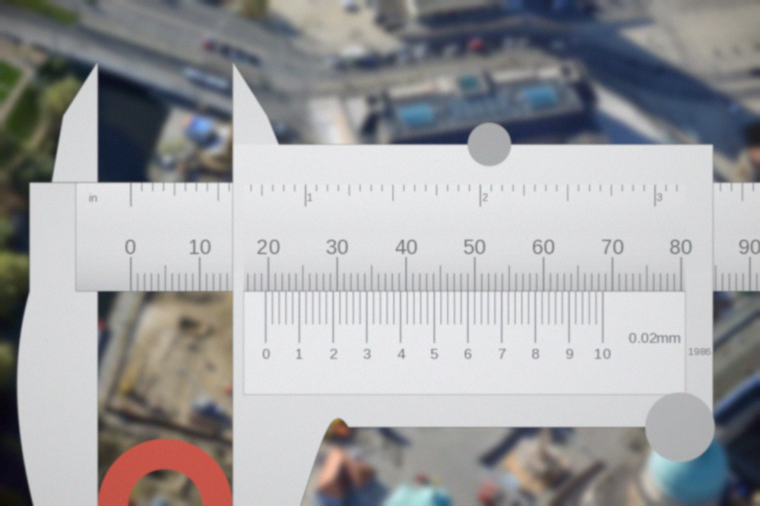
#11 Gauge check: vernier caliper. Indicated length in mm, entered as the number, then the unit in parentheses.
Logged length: 19.6 (mm)
